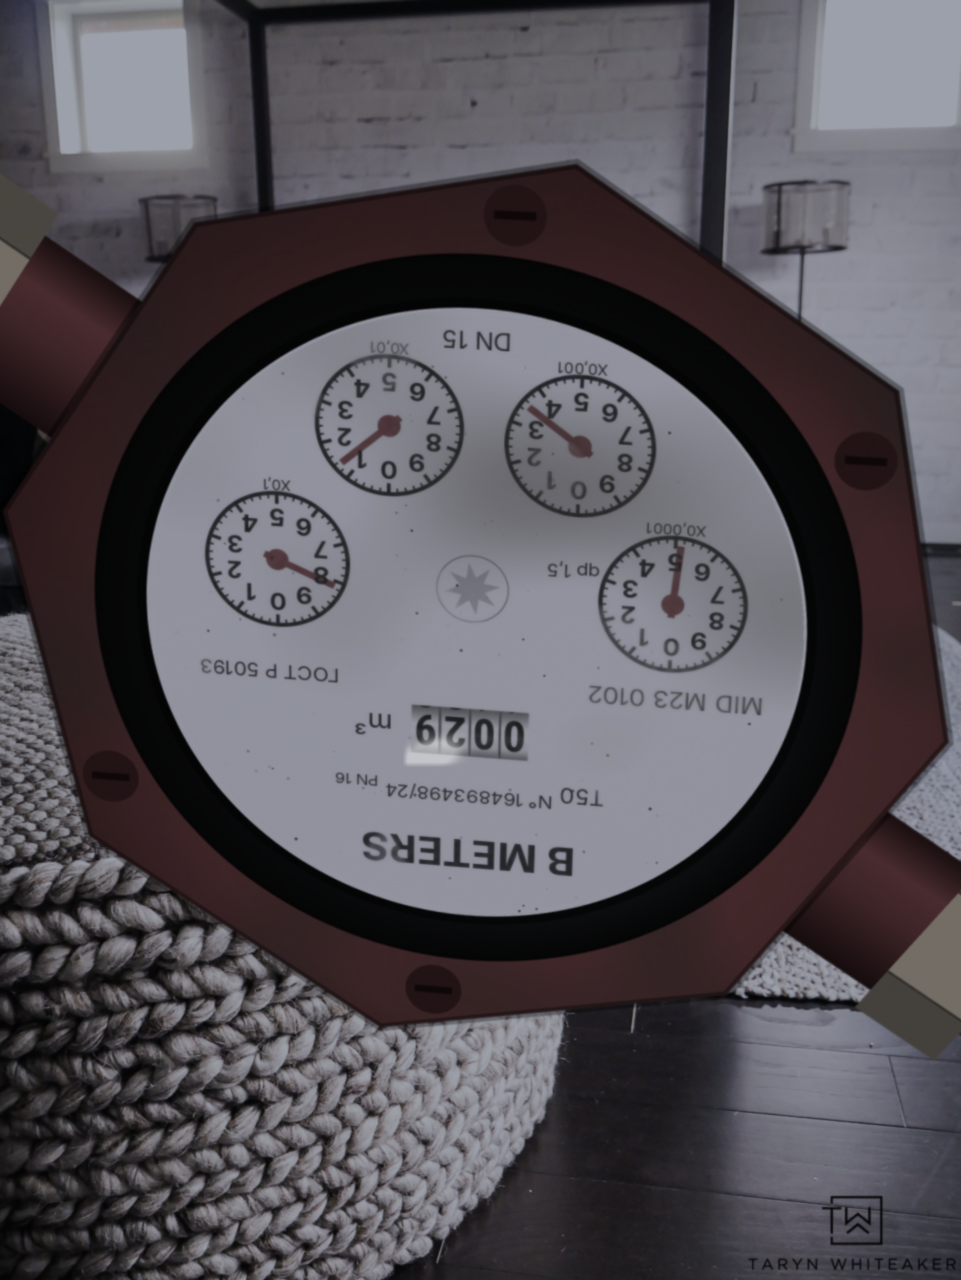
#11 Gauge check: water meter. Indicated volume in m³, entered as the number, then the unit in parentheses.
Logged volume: 29.8135 (m³)
